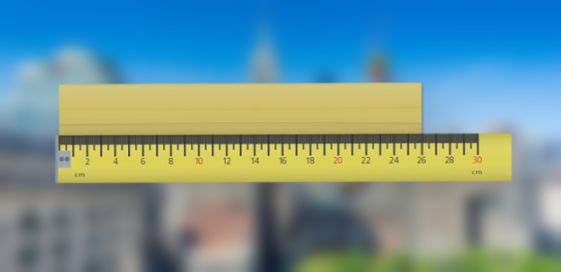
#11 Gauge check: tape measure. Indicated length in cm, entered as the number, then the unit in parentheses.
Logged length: 26 (cm)
